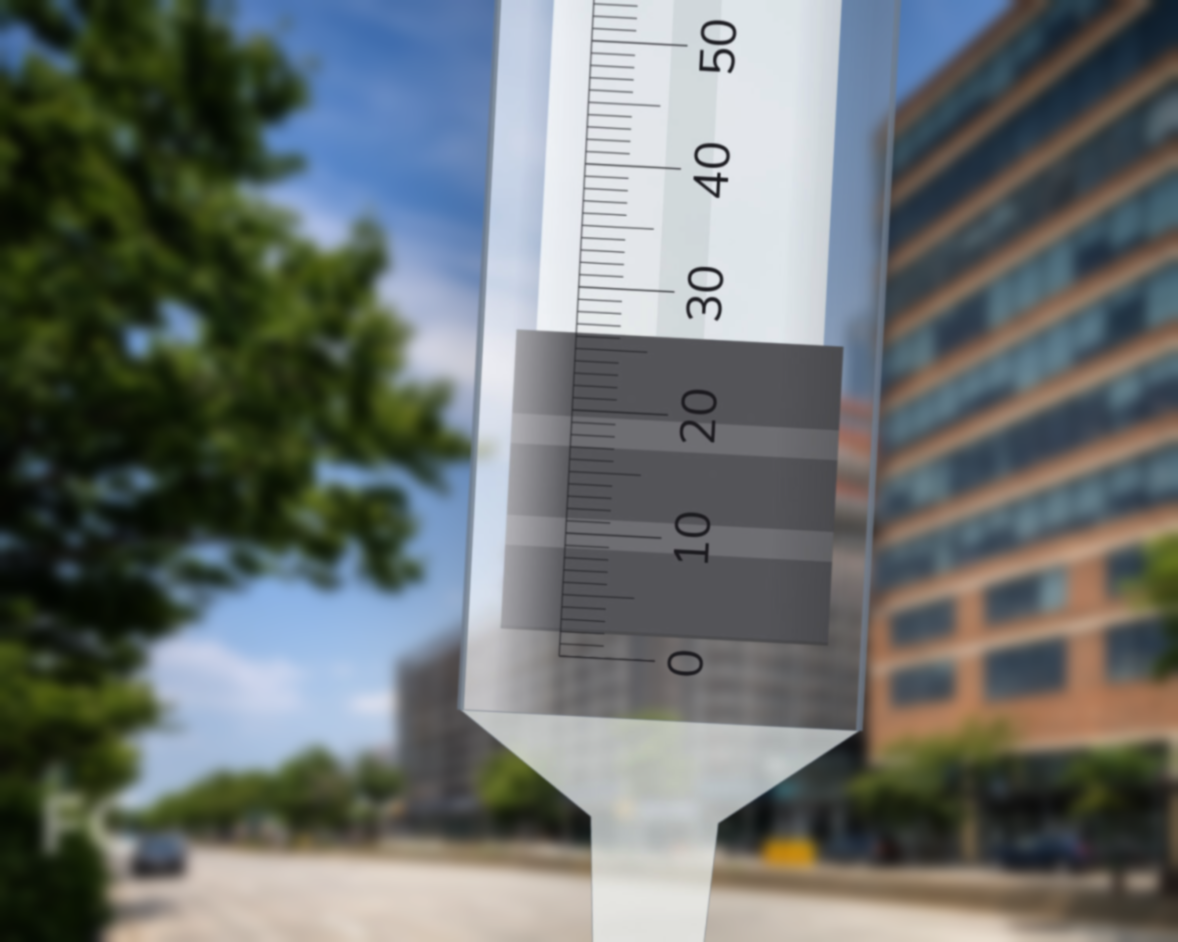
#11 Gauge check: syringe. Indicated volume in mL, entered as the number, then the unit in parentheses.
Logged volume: 2 (mL)
